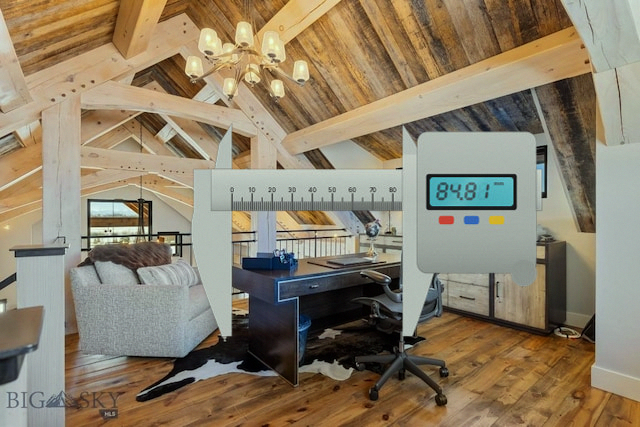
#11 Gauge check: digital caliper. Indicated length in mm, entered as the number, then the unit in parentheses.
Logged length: 84.81 (mm)
